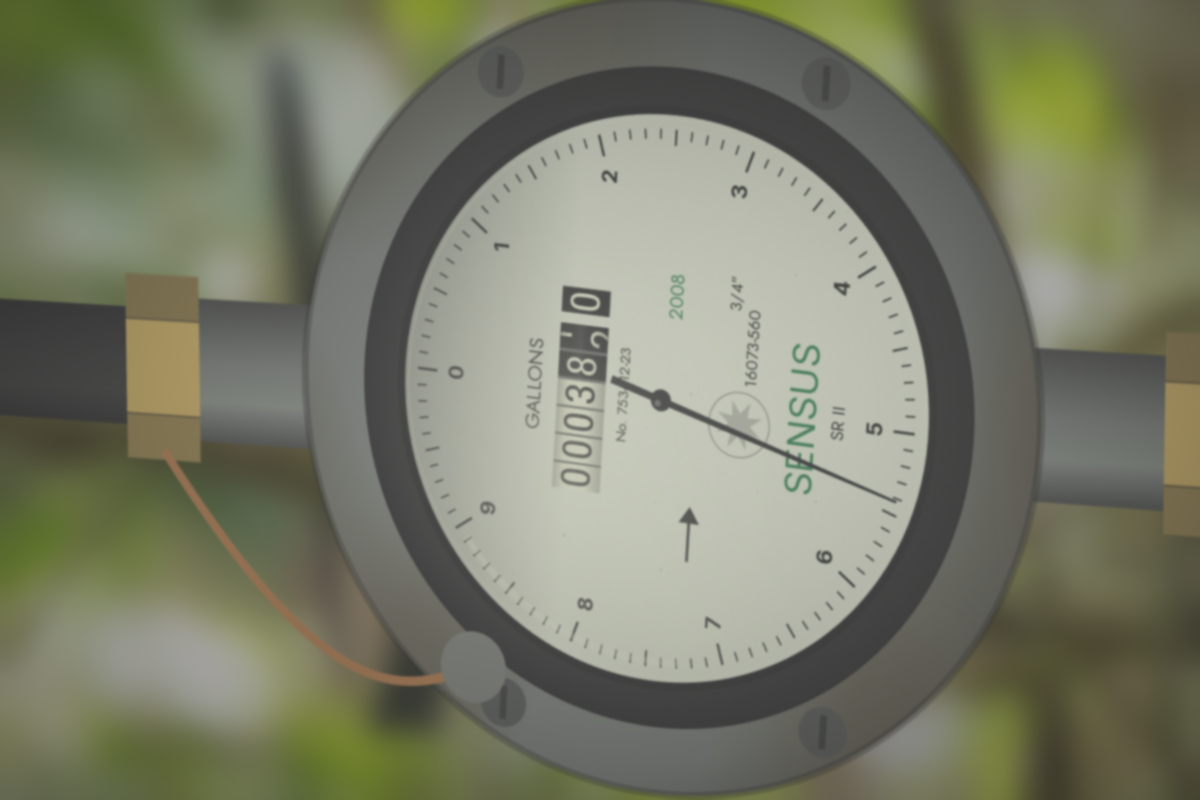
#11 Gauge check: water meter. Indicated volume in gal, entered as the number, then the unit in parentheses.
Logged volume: 3815.4 (gal)
